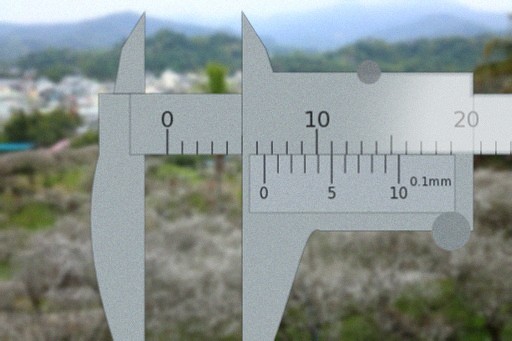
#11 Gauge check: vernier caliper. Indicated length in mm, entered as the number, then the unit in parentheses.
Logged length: 6.5 (mm)
